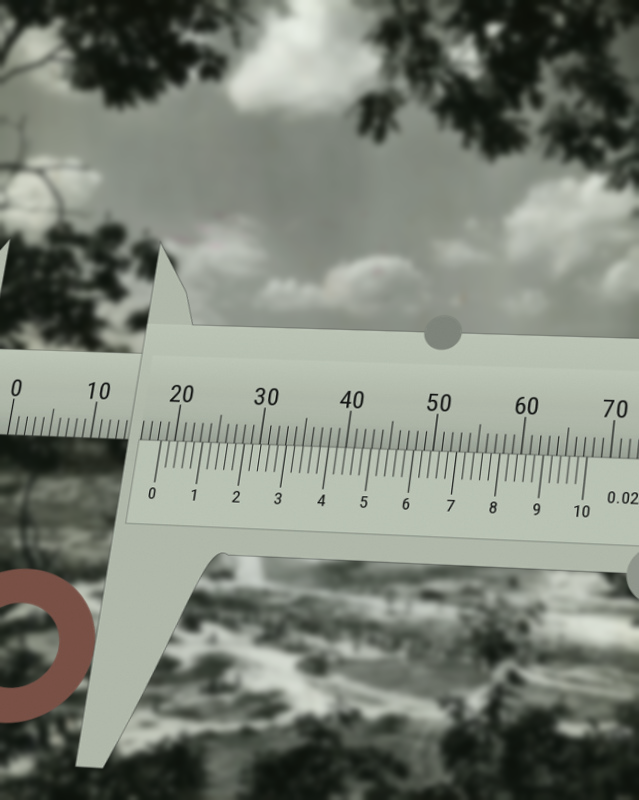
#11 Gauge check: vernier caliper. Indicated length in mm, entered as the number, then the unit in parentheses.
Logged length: 18.4 (mm)
